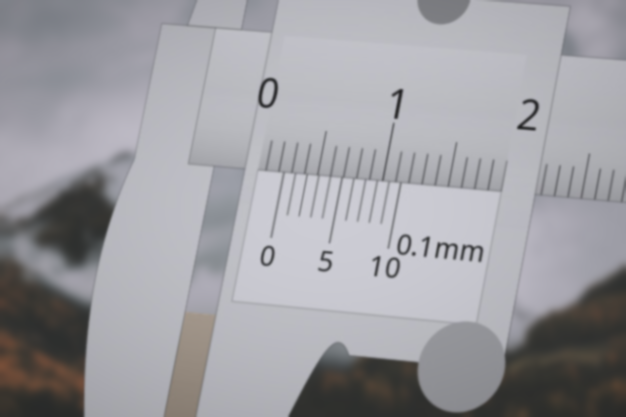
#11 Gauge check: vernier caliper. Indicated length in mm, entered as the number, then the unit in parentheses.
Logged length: 2.4 (mm)
